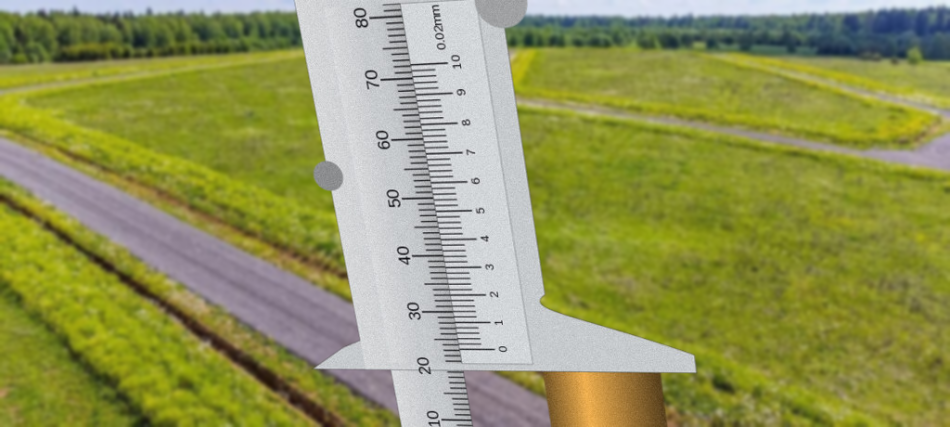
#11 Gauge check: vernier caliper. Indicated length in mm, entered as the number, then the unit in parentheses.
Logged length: 23.2 (mm)
